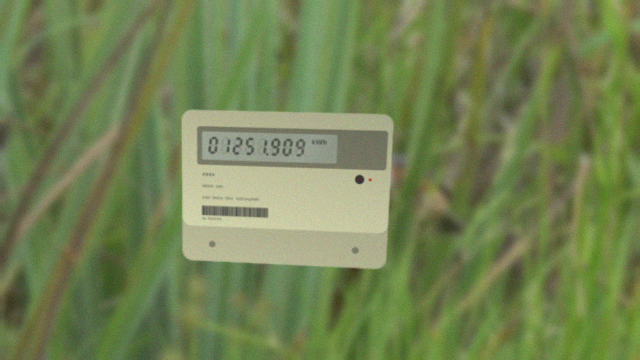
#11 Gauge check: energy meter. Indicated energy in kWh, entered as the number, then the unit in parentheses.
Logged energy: 1251.909 (kWh)
